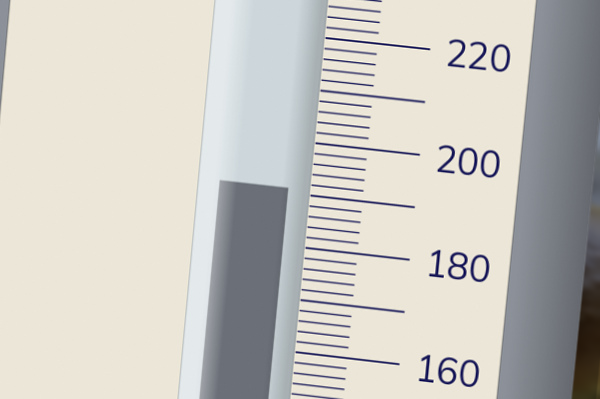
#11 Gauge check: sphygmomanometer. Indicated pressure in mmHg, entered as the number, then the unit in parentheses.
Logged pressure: 191 (mmHg)
